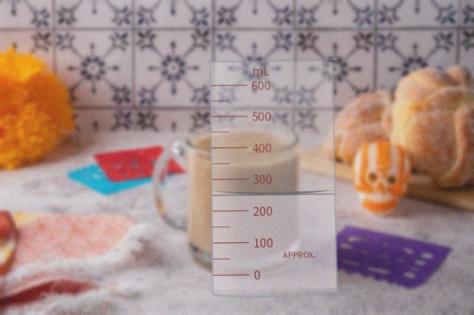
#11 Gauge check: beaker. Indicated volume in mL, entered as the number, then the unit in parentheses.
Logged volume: 250 (mL)
